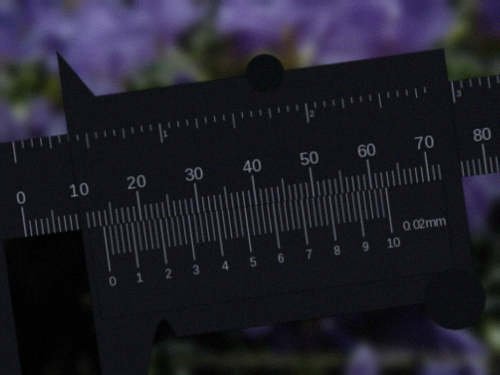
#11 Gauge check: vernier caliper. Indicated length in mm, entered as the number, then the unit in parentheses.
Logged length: 13.5 (mm)
